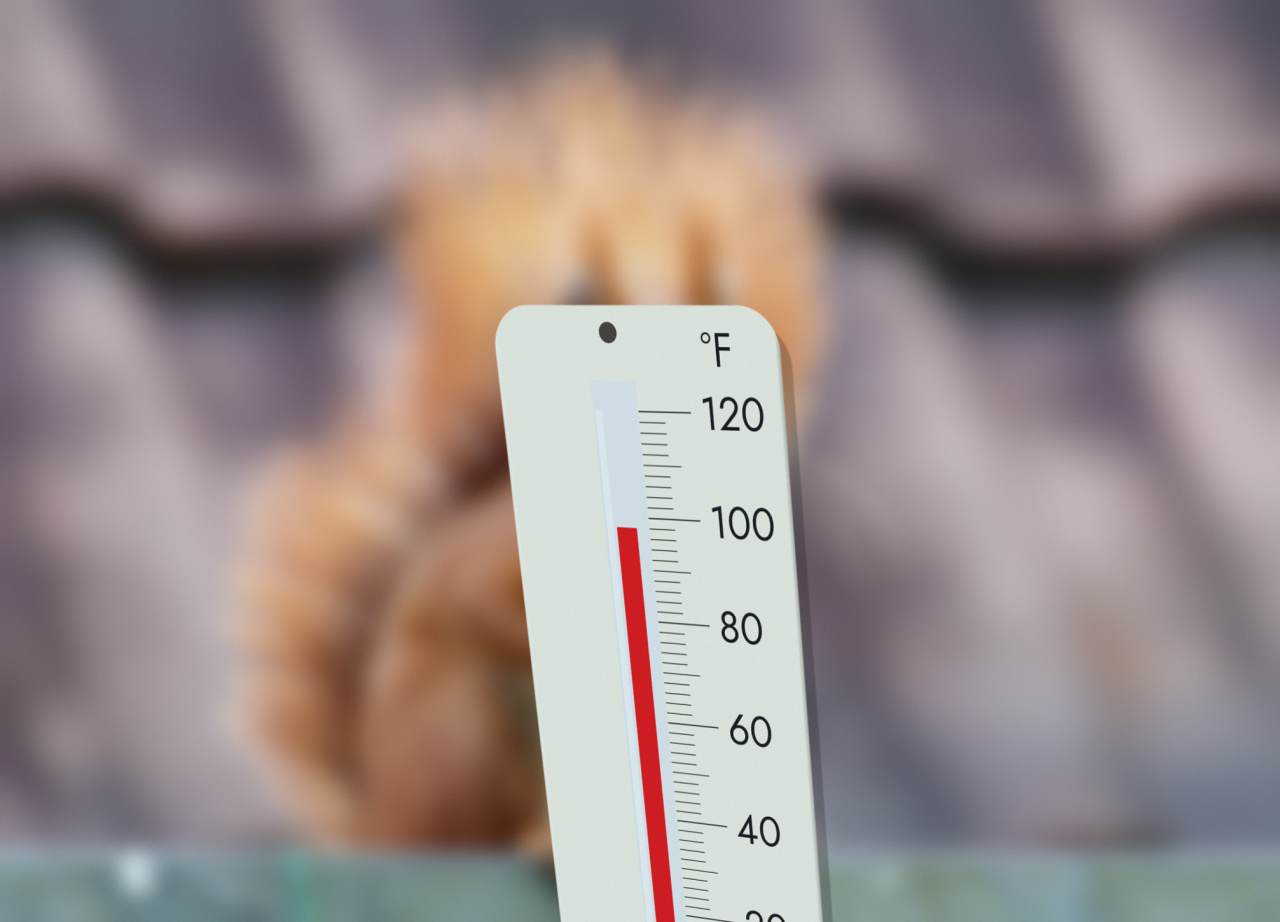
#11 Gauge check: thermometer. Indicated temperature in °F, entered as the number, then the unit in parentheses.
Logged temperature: 98 (°F)
